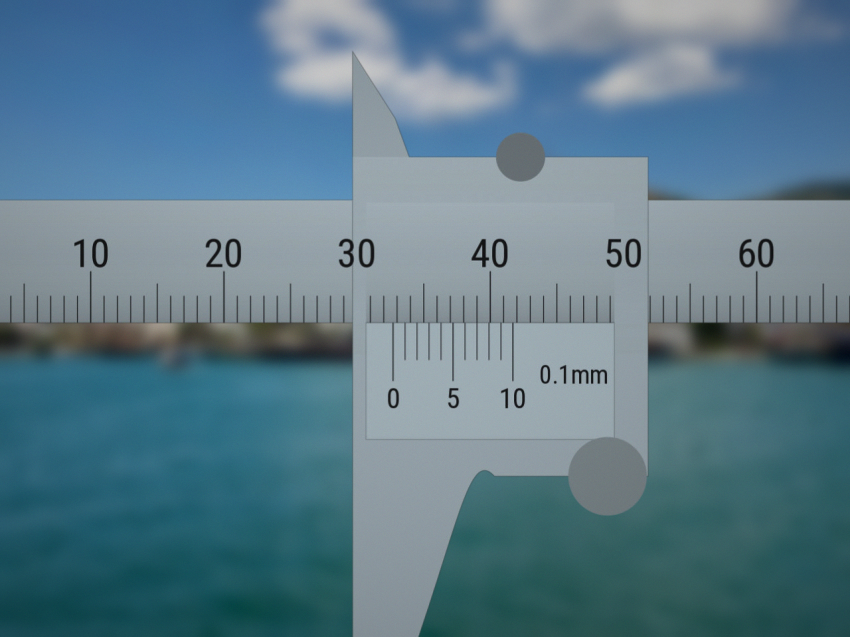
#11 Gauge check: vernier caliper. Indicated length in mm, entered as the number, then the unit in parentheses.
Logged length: 32.7 (mm)
